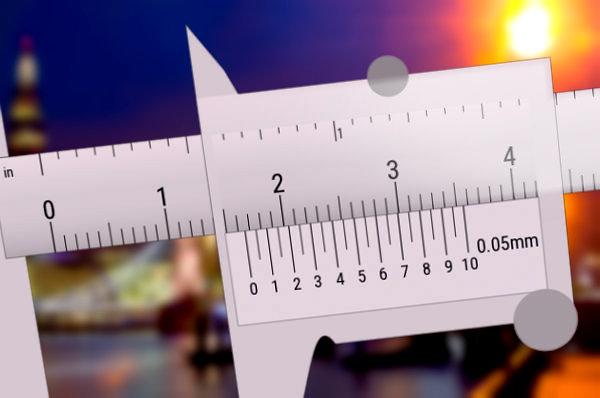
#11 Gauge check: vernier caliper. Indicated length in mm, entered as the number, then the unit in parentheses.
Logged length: 16.6 (mm)
